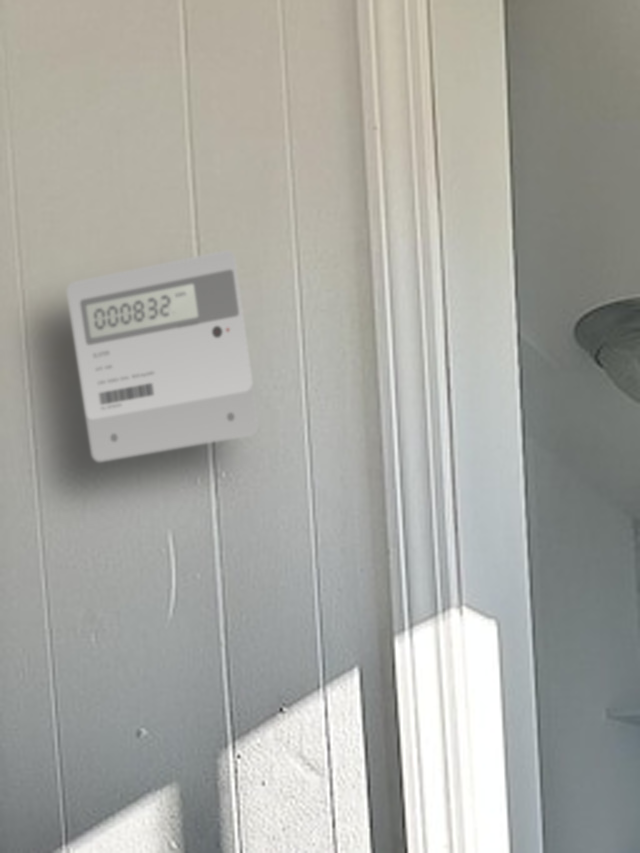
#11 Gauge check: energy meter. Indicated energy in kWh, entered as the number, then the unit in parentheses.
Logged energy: 832 (kWh)
